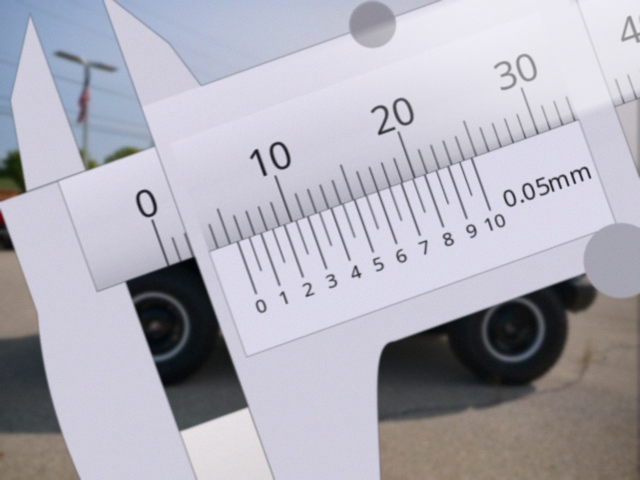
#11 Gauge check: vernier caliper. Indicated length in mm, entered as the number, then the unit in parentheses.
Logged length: 5.6 (mm)
